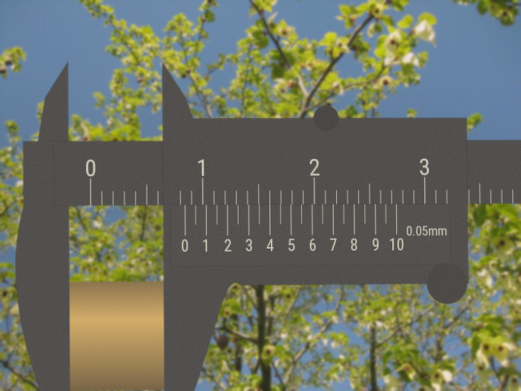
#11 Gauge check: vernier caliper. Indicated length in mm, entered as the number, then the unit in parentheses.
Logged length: 8.4 (mm)
